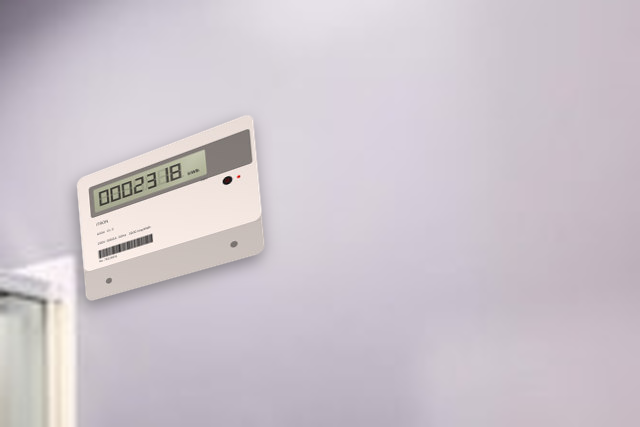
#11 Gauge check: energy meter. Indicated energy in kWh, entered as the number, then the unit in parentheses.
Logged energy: 2318 (kWh)
